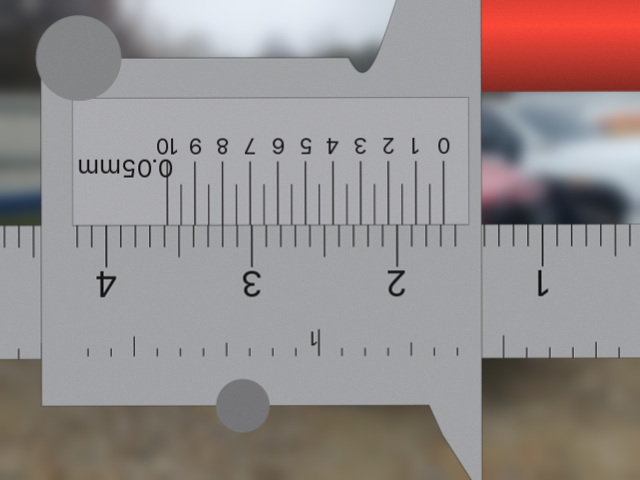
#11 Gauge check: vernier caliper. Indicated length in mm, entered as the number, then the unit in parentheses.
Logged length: 16.8 (mm)
